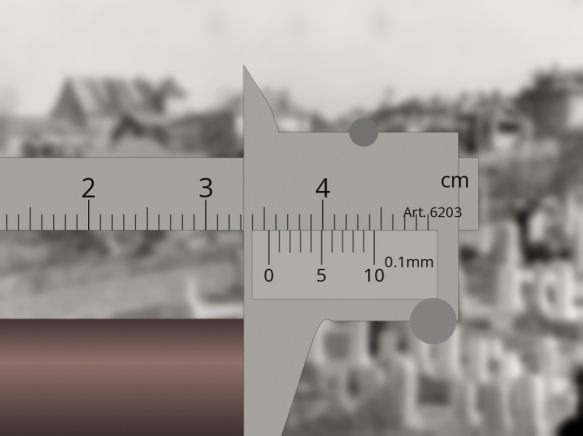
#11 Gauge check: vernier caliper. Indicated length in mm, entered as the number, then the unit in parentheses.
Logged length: 35.4 (mm)
